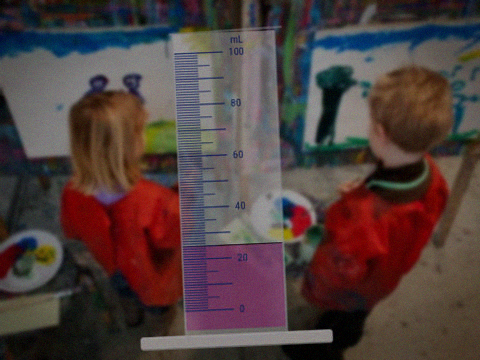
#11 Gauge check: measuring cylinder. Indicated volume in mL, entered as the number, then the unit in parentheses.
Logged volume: 25 (mL)
